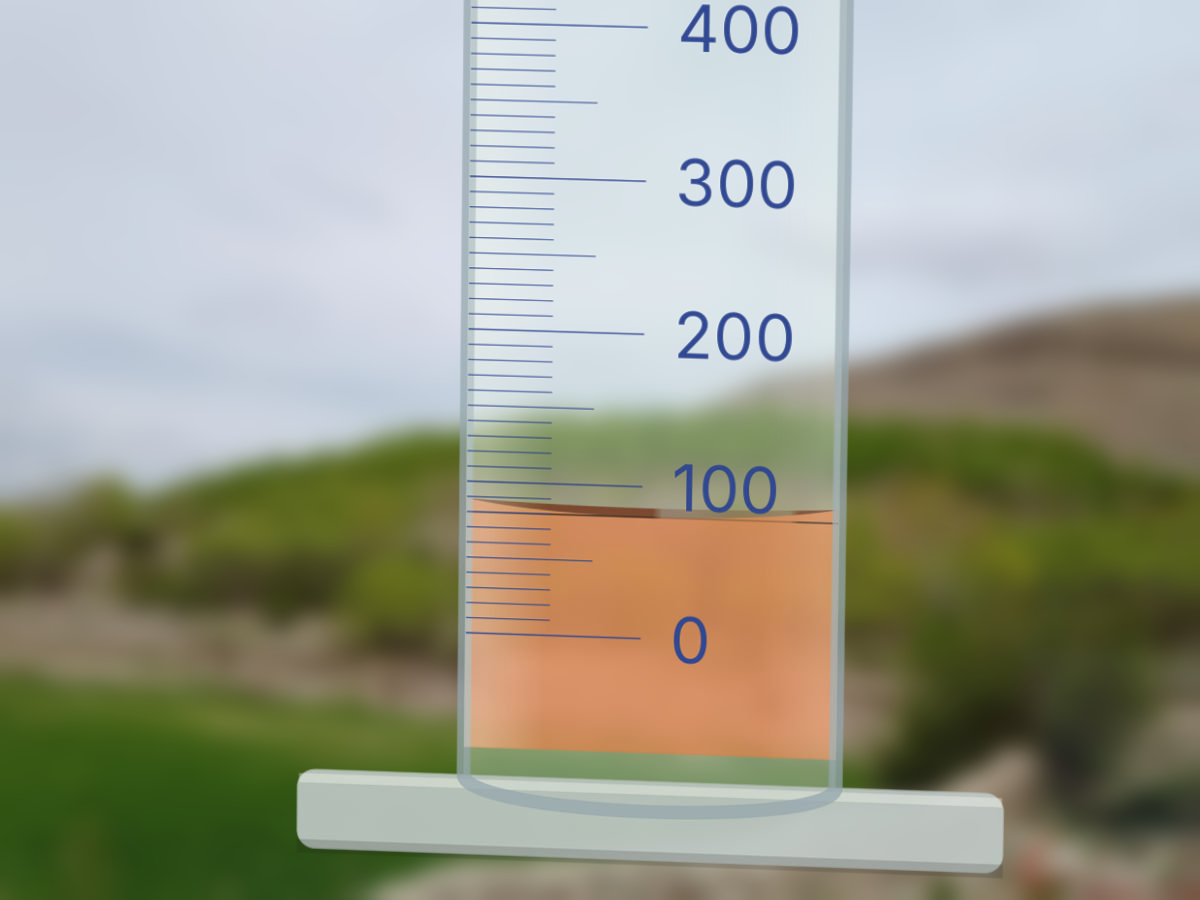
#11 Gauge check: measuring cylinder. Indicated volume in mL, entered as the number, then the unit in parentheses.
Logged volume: 80 (mL)
